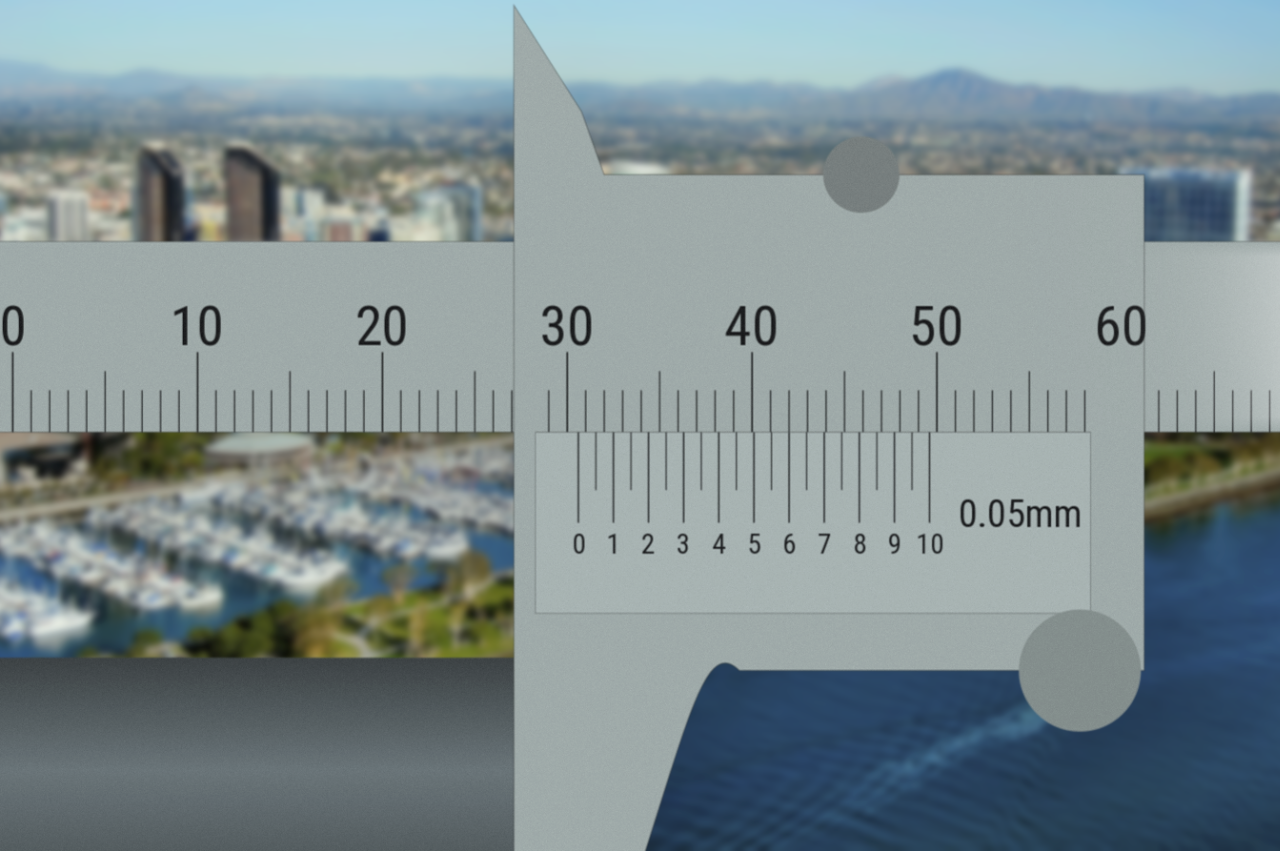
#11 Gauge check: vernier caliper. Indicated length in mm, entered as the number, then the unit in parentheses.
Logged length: 30.6 (mm)
